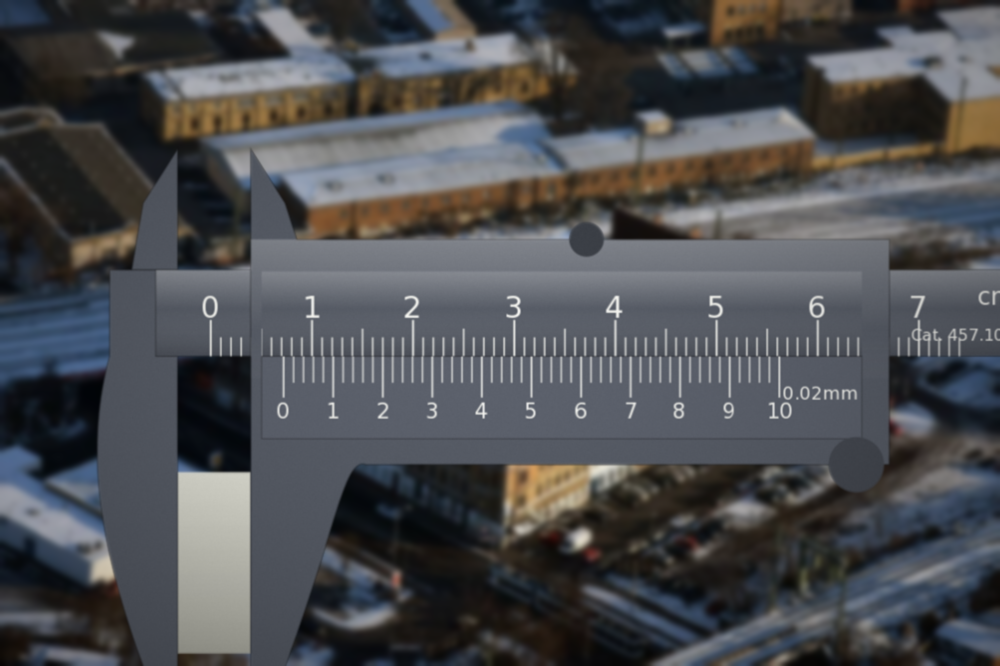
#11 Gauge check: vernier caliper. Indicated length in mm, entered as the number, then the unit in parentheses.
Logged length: 7.2 (mm)
